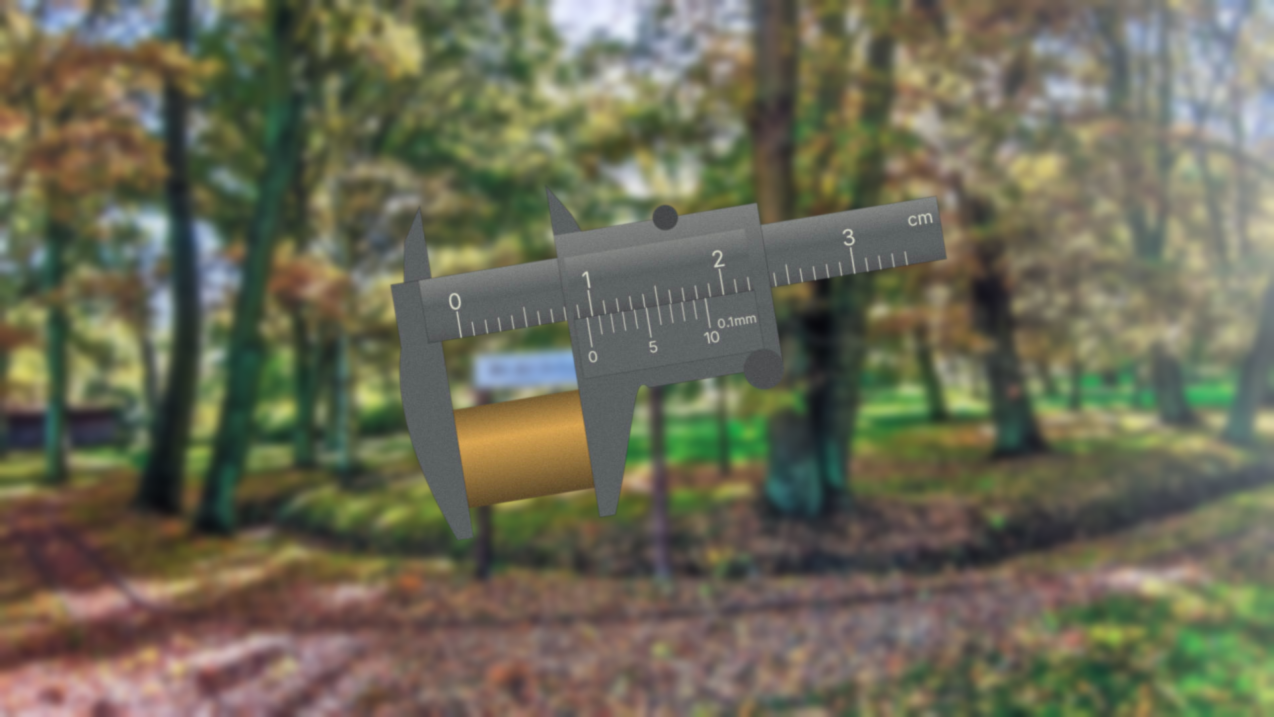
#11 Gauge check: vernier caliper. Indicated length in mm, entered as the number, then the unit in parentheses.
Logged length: 9.6 (mm)
